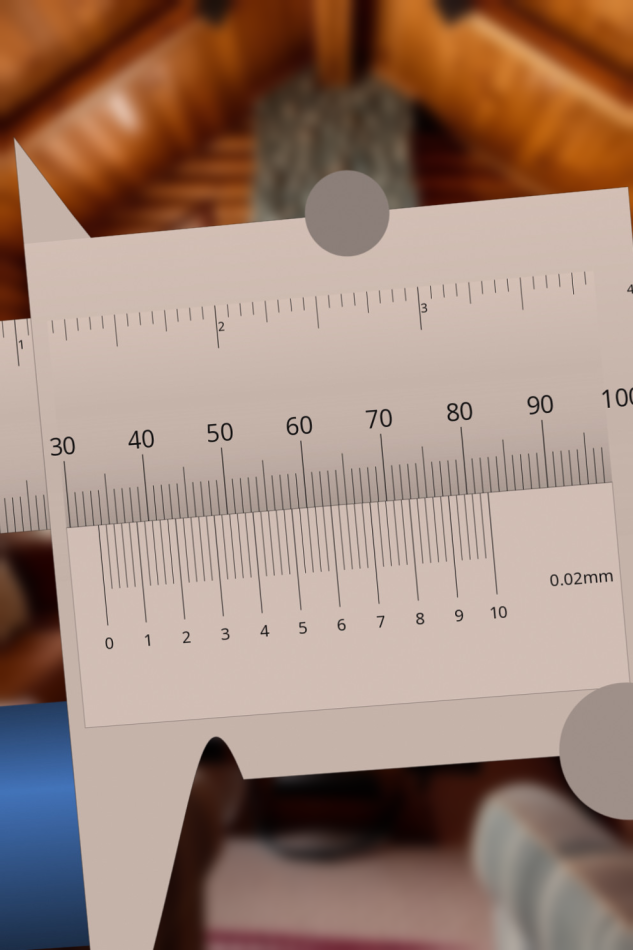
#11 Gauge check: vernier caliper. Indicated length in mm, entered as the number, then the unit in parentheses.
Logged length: 33.6 (mm)
